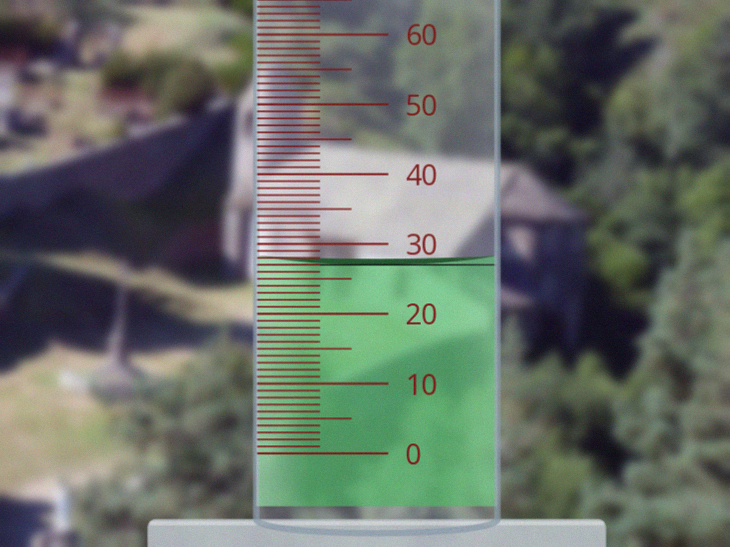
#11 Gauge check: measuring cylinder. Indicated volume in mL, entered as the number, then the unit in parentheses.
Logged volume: 27 (mL)
